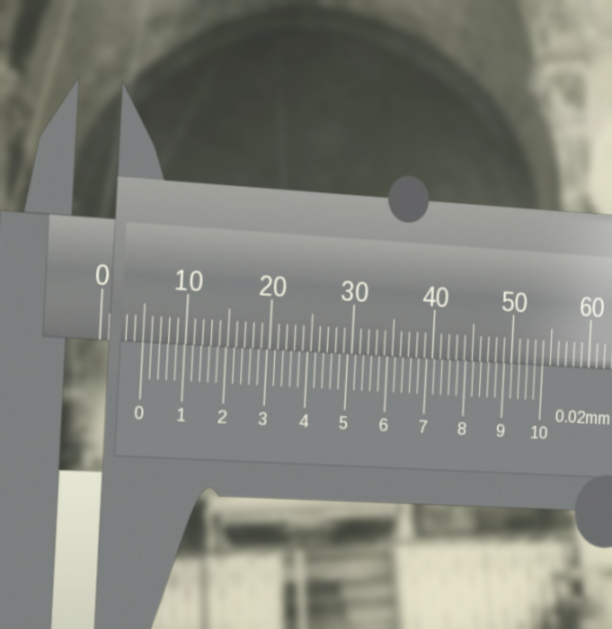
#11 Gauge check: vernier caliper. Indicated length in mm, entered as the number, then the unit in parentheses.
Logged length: 5.0 (mm)
